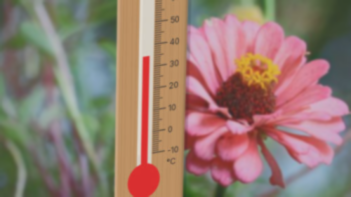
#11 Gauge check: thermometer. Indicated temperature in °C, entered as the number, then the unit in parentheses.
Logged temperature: 35 (°C)
